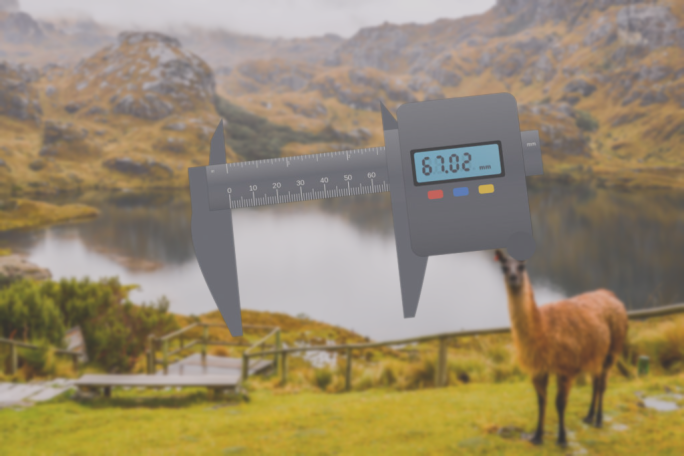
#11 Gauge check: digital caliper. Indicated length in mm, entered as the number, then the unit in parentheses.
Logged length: 67.02 (mm)
